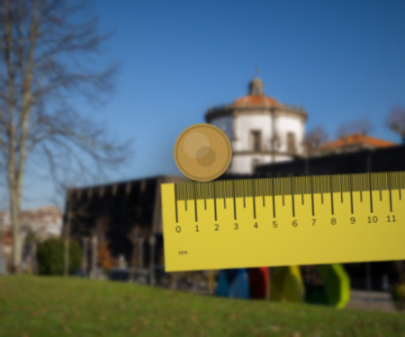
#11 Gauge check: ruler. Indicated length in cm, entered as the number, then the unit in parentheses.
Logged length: 3 (cm)
